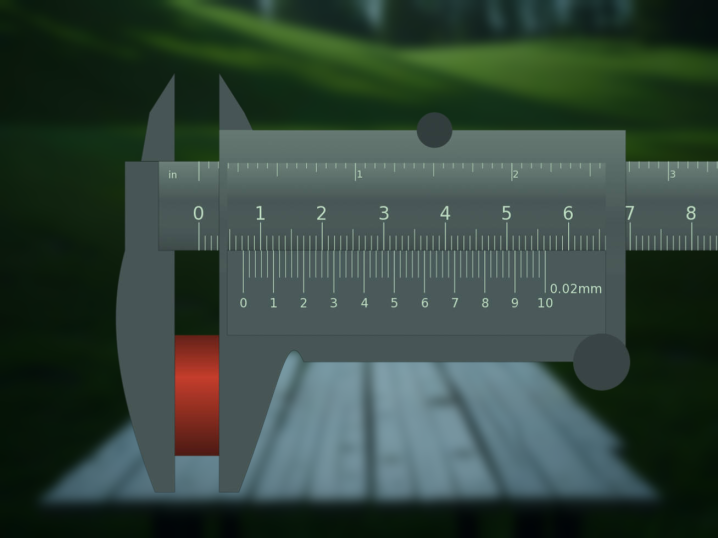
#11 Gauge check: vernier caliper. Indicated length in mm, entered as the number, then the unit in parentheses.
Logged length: 7.2 (mm)
